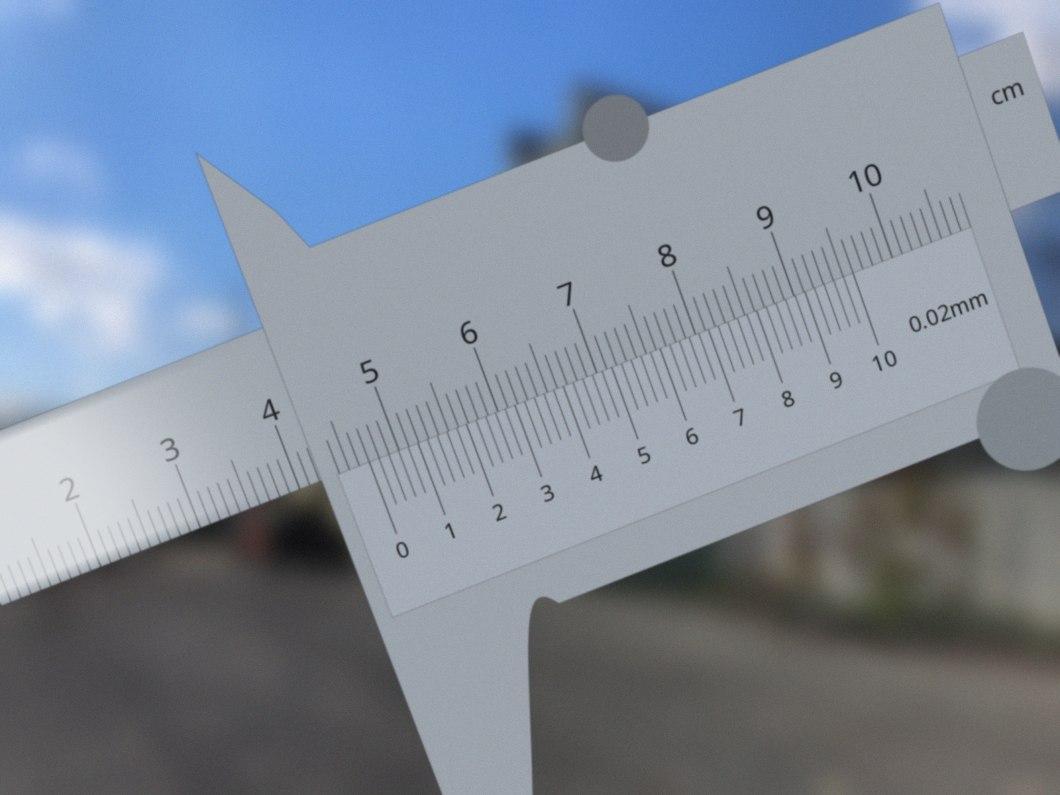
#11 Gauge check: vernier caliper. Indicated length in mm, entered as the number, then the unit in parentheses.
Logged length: 47.0 (mm)
